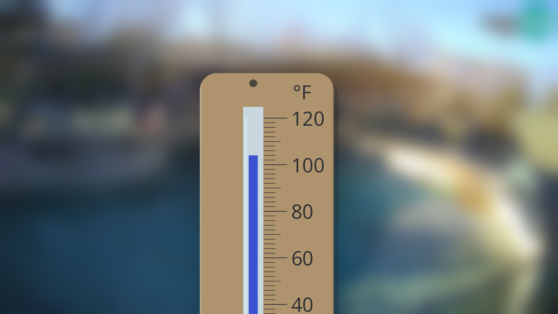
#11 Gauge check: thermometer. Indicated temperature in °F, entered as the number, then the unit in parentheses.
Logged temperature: 104 (°F)
